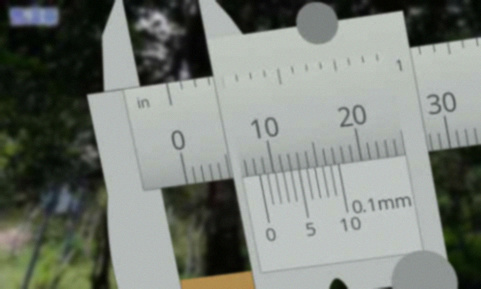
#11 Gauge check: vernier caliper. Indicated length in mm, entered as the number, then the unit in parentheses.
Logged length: 8.4 (mm)
